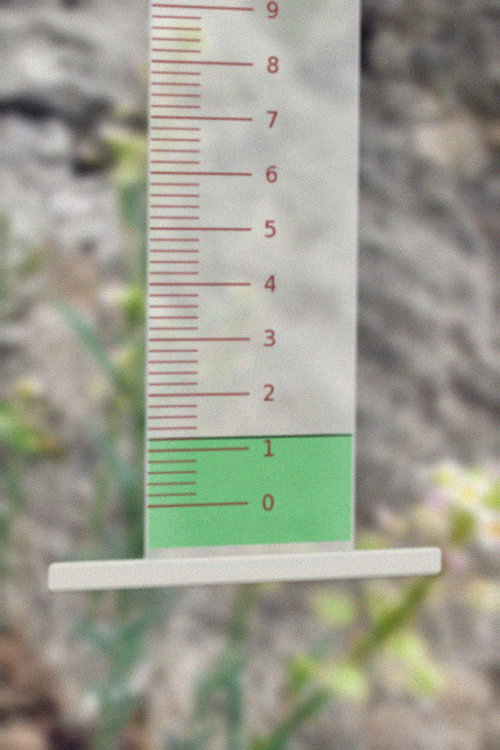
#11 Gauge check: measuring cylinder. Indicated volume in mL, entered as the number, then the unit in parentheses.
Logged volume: 1.2 (mL)
